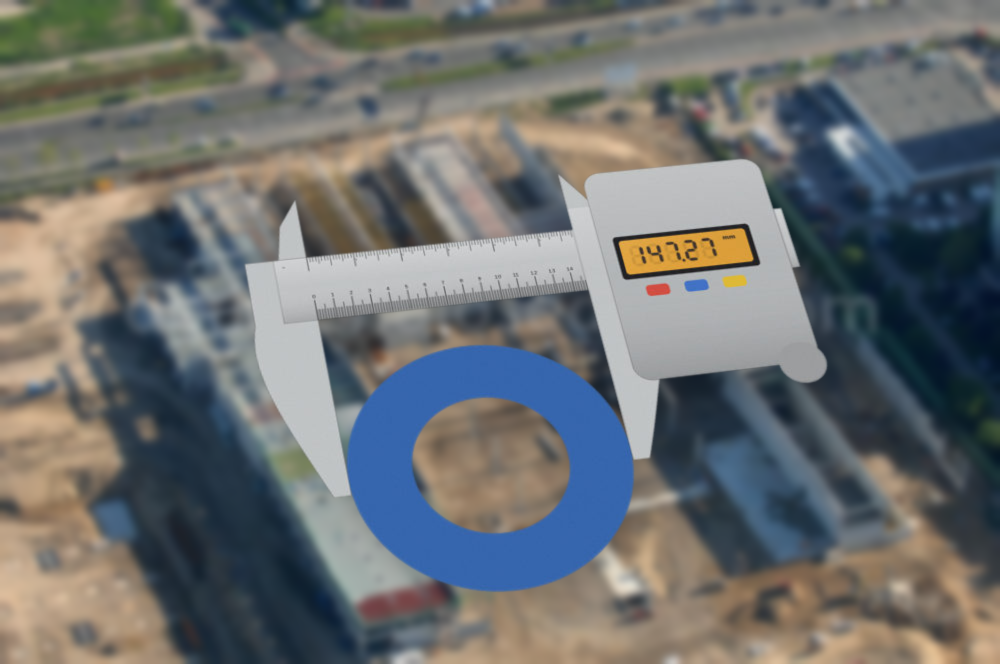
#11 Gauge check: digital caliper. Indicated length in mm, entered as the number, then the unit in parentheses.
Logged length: 147.27 (mm)
